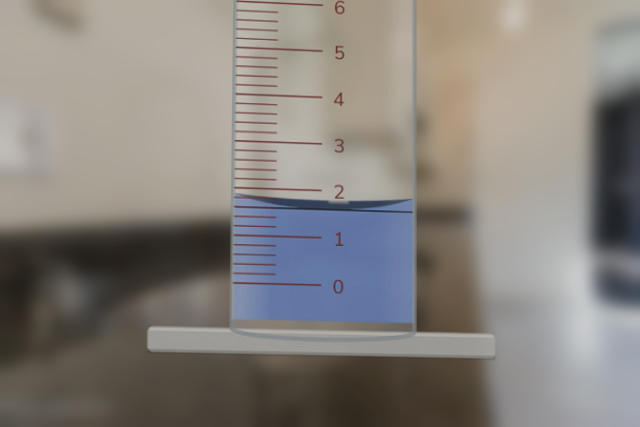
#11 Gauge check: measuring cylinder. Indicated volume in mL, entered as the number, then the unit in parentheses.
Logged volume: 1.6 (mL)
